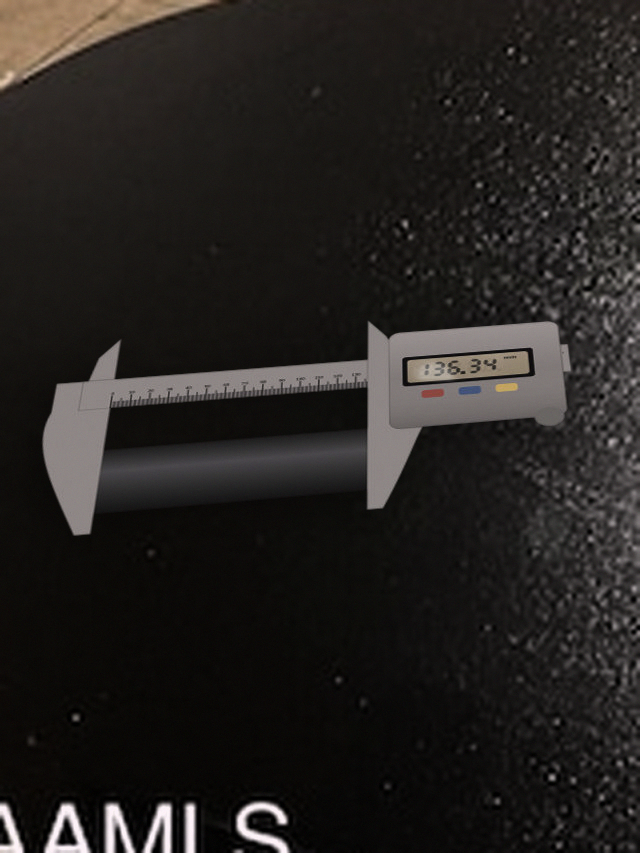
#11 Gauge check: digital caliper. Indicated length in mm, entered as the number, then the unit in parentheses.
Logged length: 136.34 (mm)
